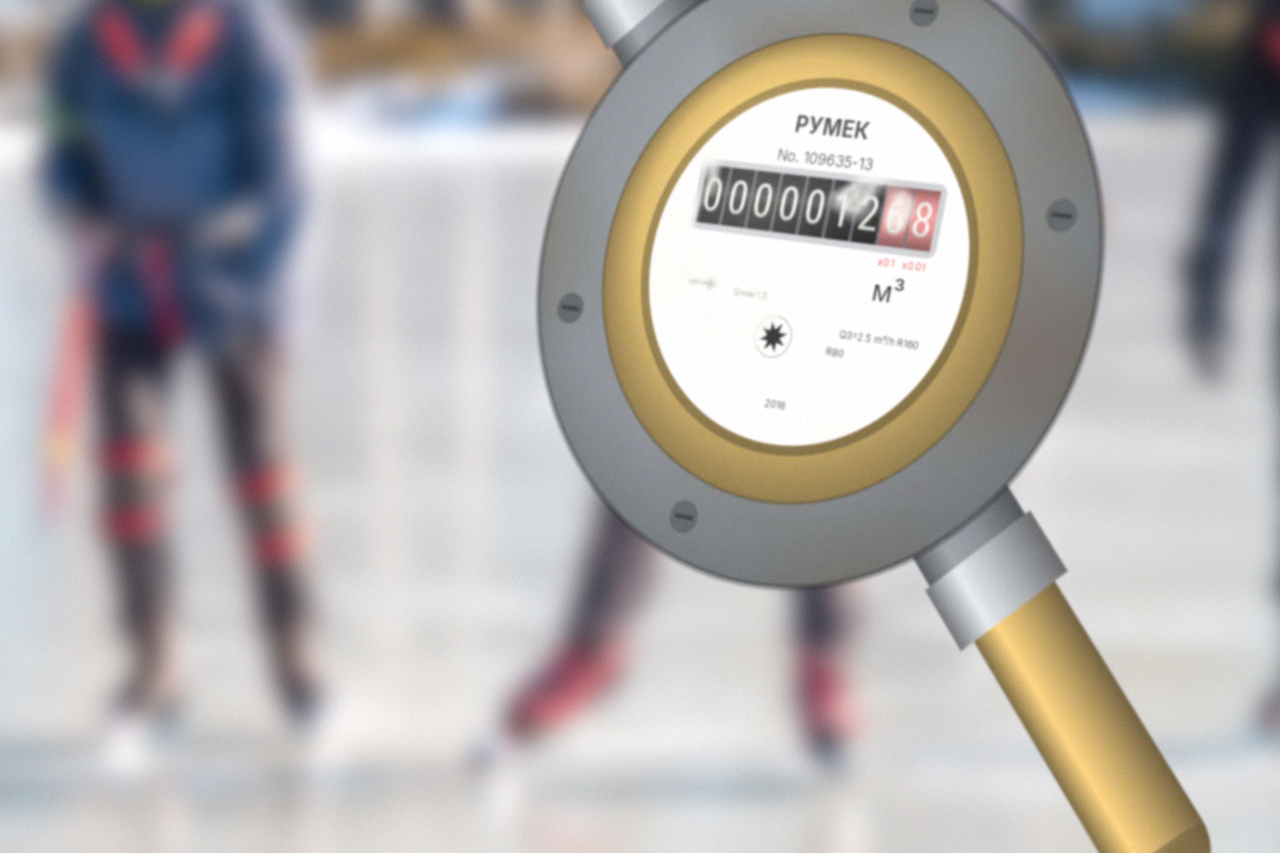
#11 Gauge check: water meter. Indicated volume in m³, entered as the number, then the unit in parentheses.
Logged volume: 12.68 (m³)
